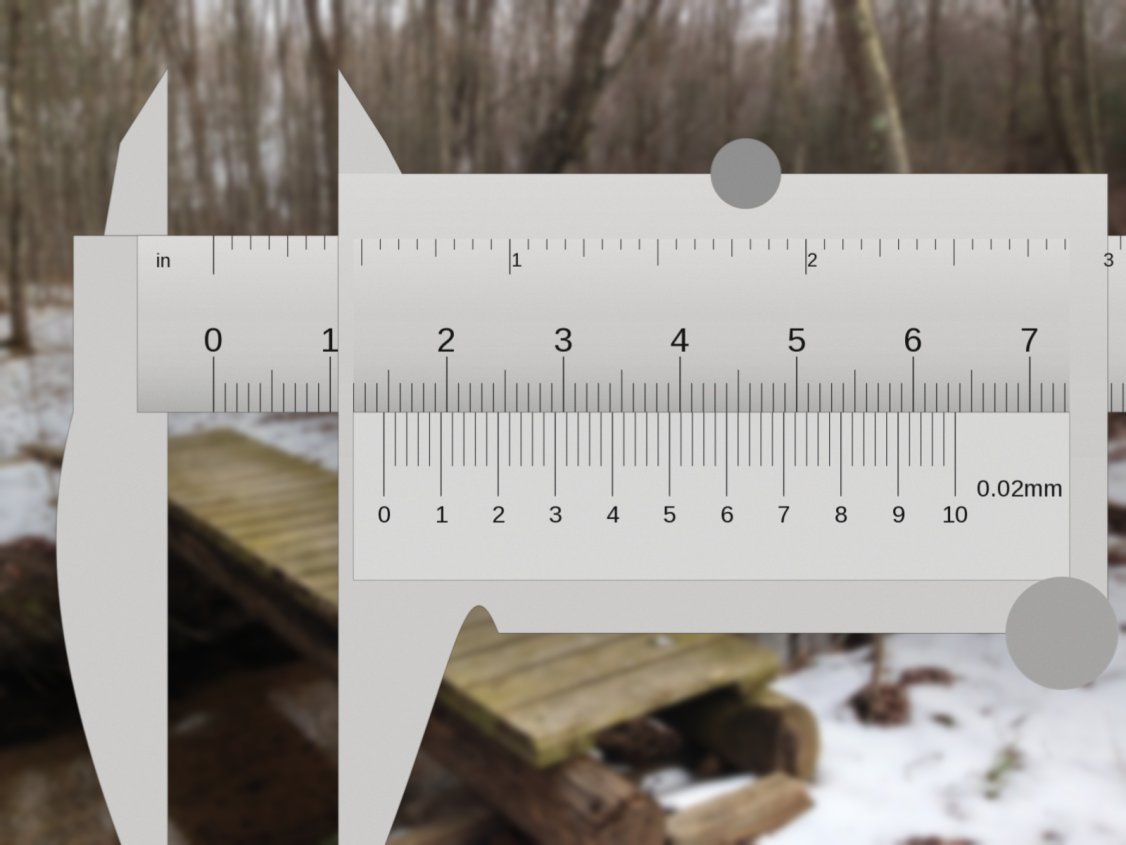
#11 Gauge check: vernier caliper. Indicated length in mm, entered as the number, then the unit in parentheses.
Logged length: 14.6 (mm)
